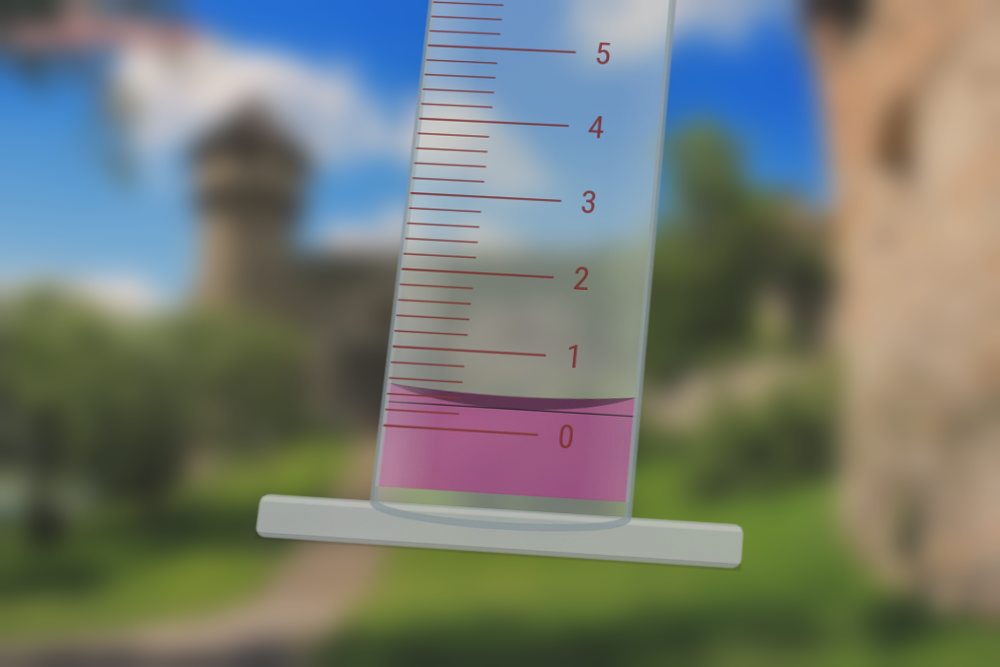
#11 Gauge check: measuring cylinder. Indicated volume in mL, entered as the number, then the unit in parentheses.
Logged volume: 0.3 (mL)
